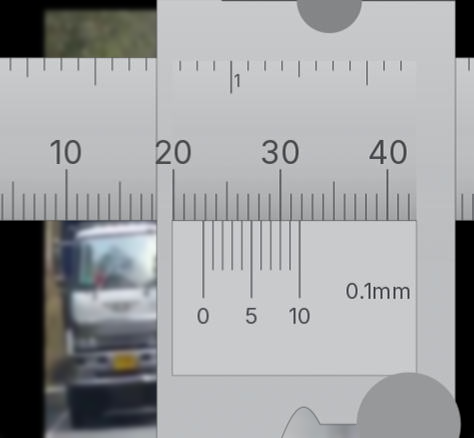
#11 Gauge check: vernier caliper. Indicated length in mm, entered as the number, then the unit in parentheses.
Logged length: 22.8 (mm)
